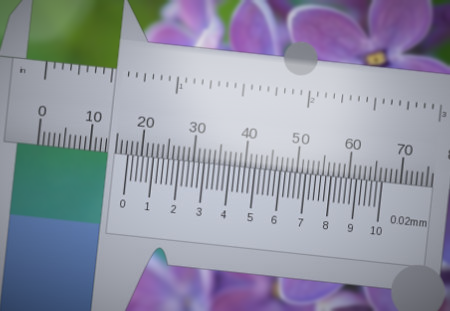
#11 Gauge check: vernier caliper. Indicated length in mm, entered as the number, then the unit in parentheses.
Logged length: 17.4 (mm)
